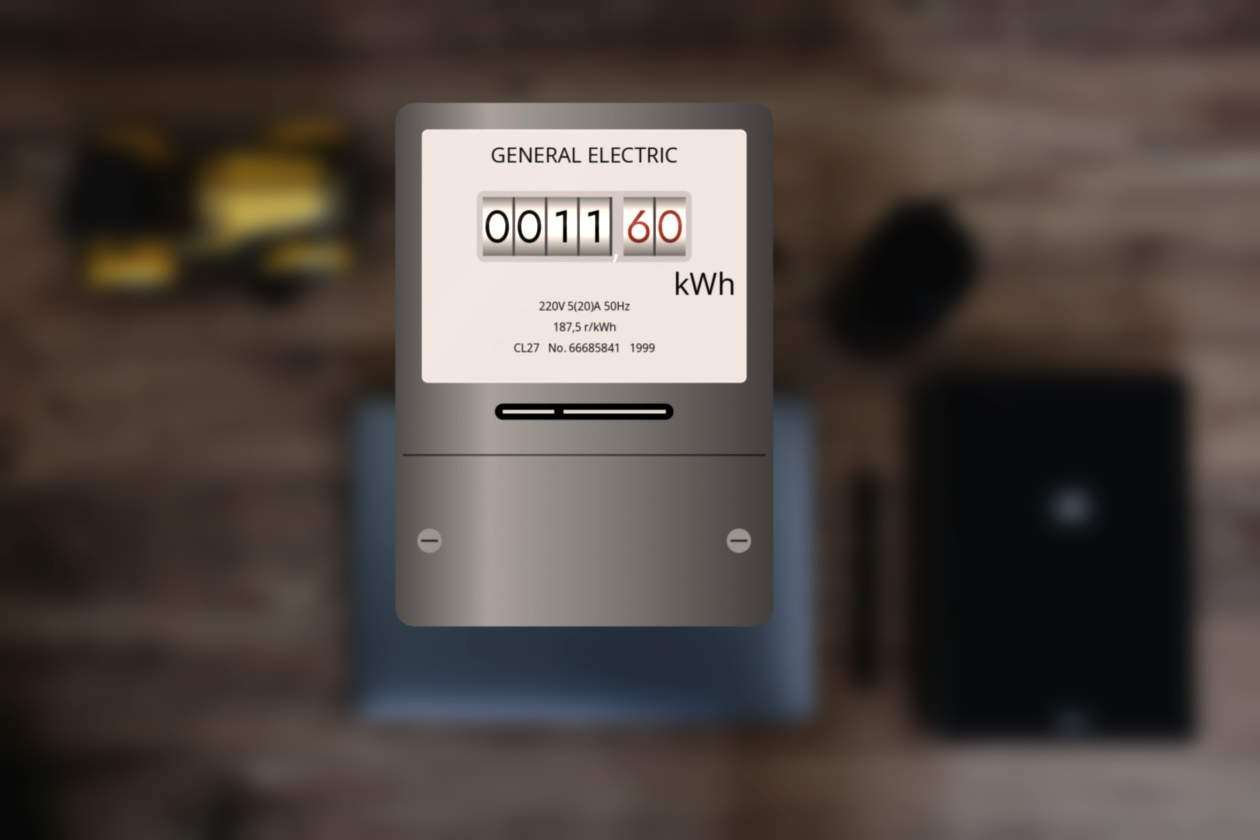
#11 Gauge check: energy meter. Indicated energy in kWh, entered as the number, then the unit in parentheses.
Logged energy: 11.60 (kWh)
